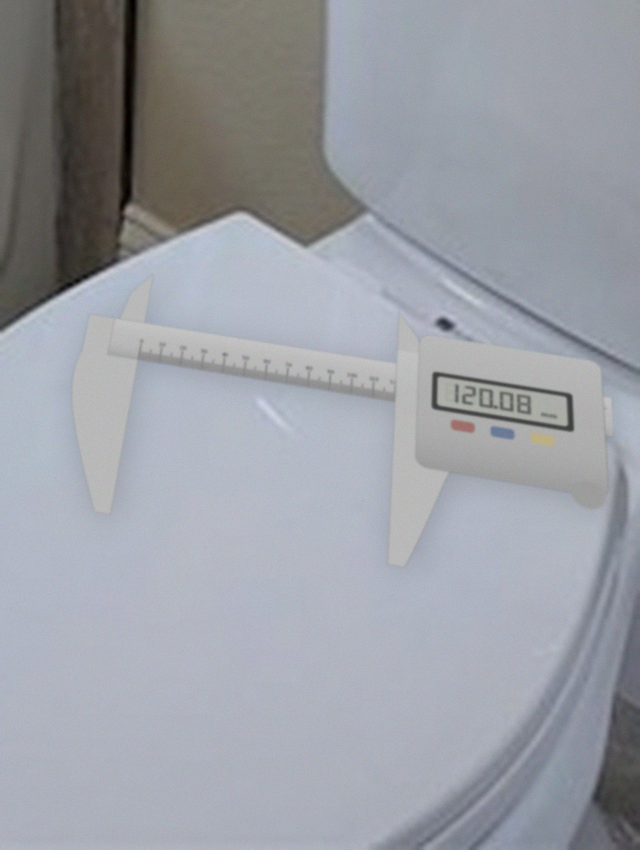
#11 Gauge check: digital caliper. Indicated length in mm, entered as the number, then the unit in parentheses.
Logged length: 120.08 (mm)
